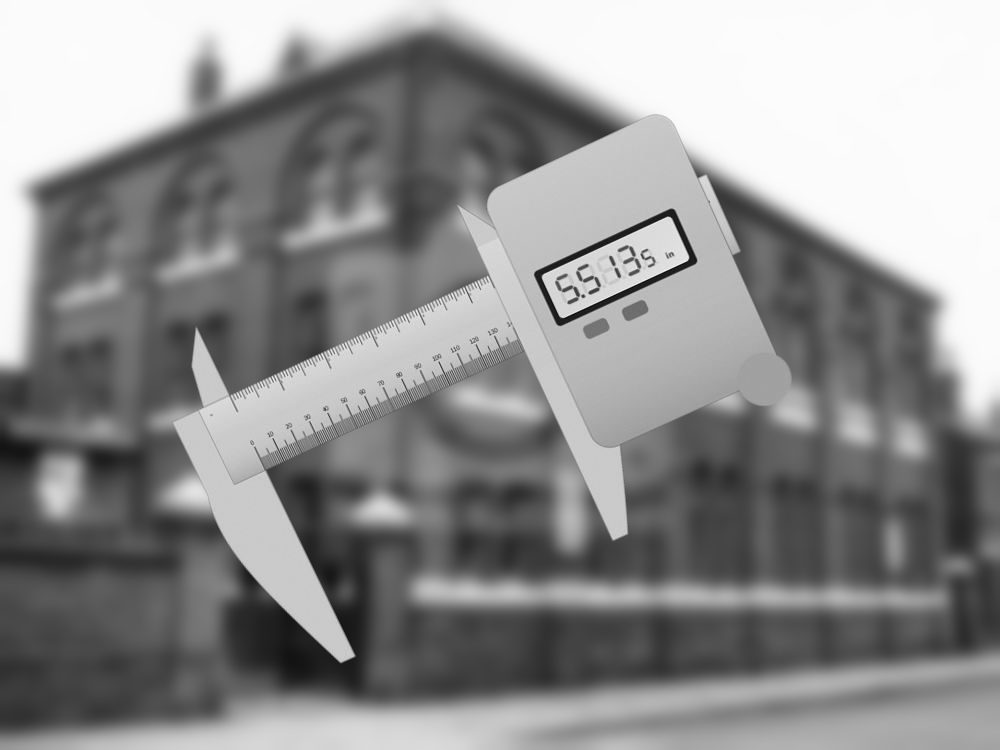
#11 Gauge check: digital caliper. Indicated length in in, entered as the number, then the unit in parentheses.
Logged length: 5.5135 (in)
